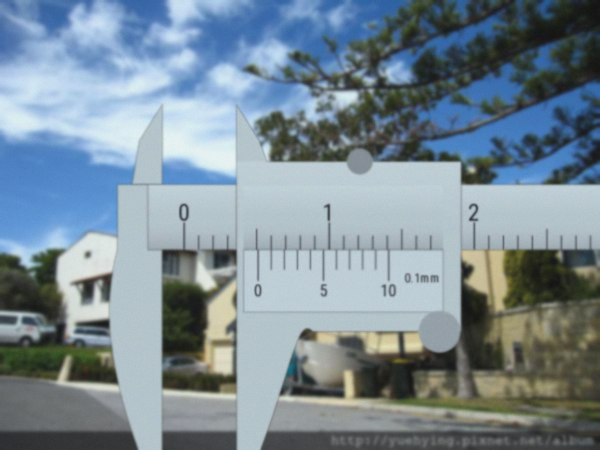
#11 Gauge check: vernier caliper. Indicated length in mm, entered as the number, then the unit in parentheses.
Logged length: 5.1 (mm)
